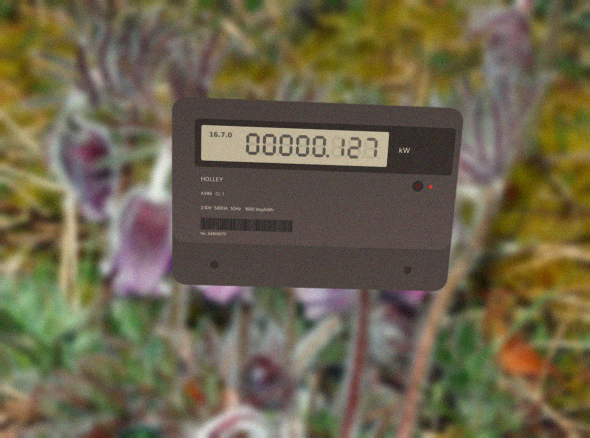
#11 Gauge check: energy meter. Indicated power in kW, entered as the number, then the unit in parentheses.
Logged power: 0.127 (kW)
